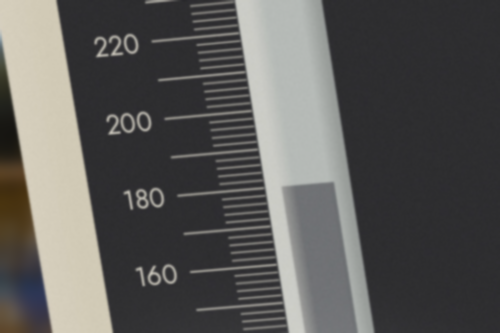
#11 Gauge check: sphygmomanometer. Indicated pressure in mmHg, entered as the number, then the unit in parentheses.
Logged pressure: 180 (mmHg)
